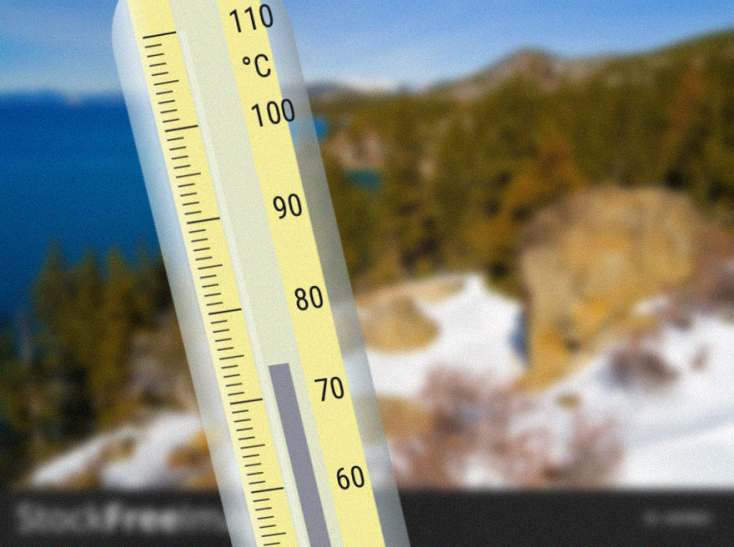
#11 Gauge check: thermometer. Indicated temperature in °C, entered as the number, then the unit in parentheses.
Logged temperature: 73.5 (°C)
